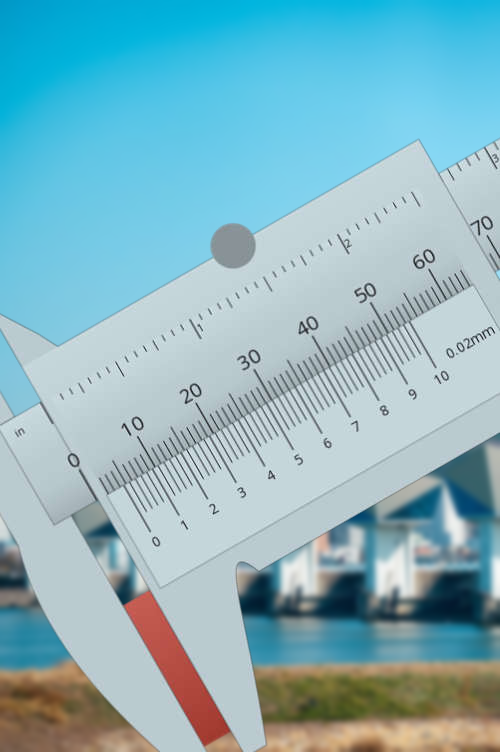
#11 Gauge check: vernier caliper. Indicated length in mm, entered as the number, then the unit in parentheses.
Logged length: 4.6 (mm)
